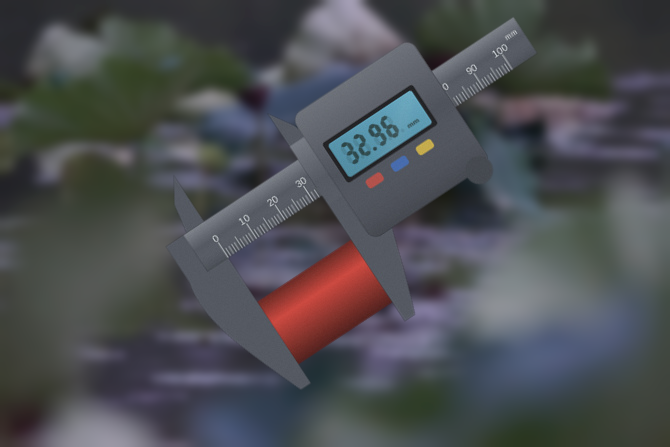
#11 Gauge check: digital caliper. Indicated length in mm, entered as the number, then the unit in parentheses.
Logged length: 32.96 (mm)
